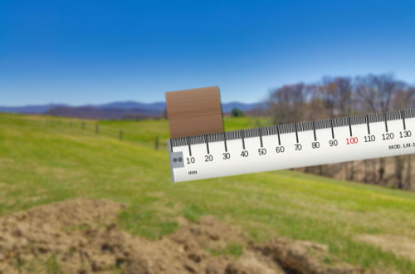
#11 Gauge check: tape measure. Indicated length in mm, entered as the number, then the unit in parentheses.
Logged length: 30 (mm)
